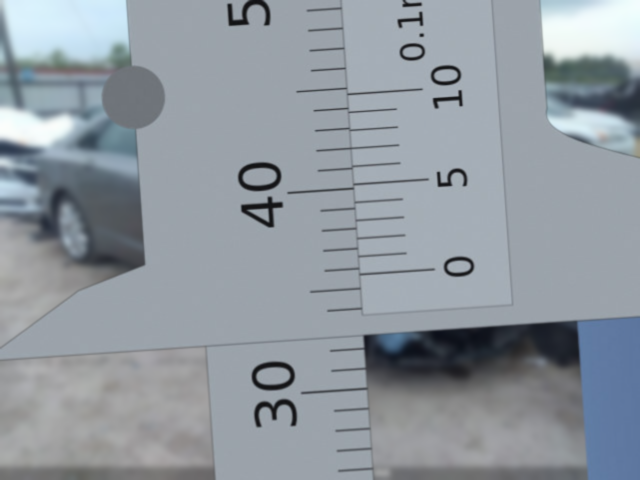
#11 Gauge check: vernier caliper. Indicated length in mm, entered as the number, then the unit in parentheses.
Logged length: 35.7 (mm)
